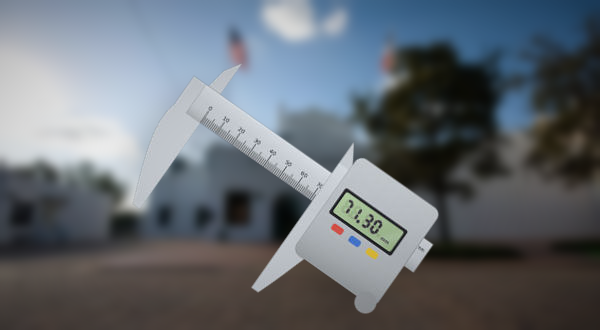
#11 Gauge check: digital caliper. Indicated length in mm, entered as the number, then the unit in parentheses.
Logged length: 71.30 (mm)
